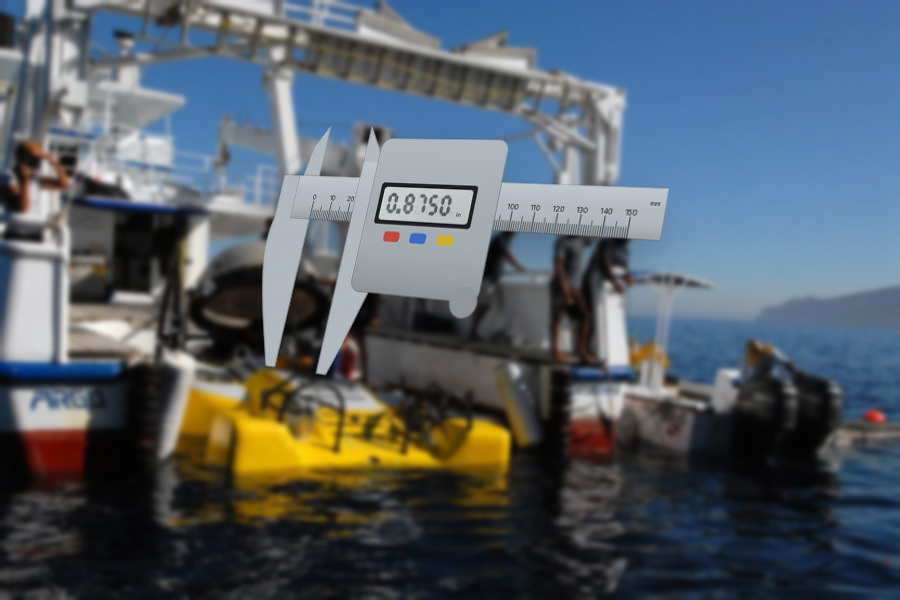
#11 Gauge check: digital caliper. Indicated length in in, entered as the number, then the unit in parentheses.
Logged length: 0.8750 (in)
